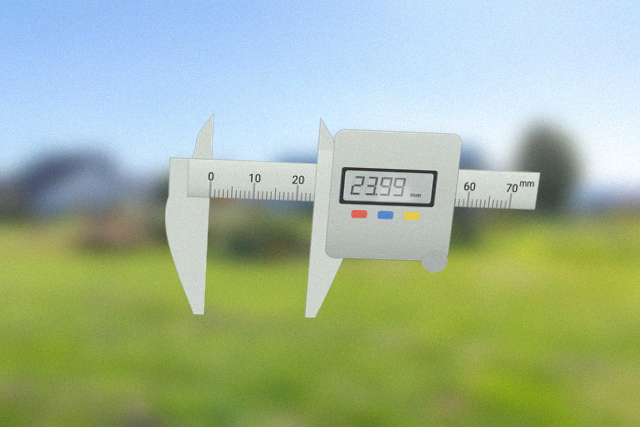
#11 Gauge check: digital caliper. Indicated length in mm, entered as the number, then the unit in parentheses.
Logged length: 23.99 (mm)
